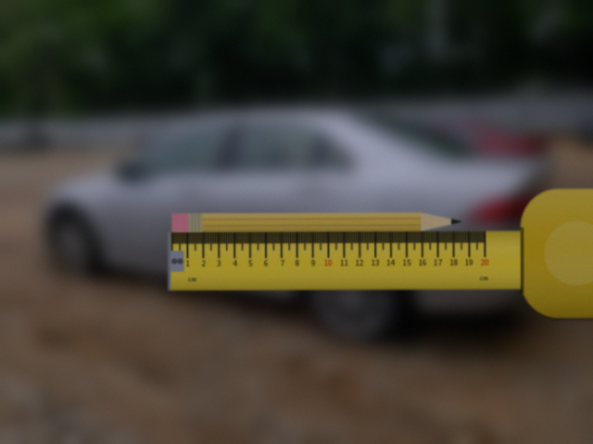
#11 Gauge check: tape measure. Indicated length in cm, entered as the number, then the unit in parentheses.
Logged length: 18.5 (cm)
